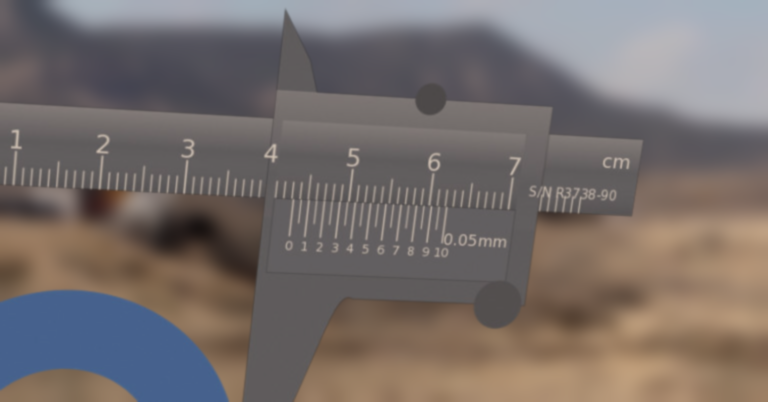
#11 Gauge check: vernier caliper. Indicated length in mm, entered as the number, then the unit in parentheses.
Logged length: 43.2 (mm)
